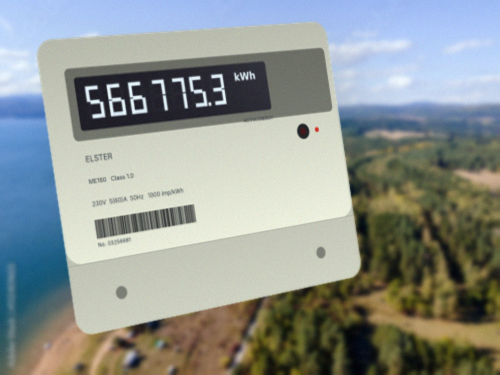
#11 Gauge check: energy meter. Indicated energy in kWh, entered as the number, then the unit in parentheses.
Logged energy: 566775.3 (kWh)
